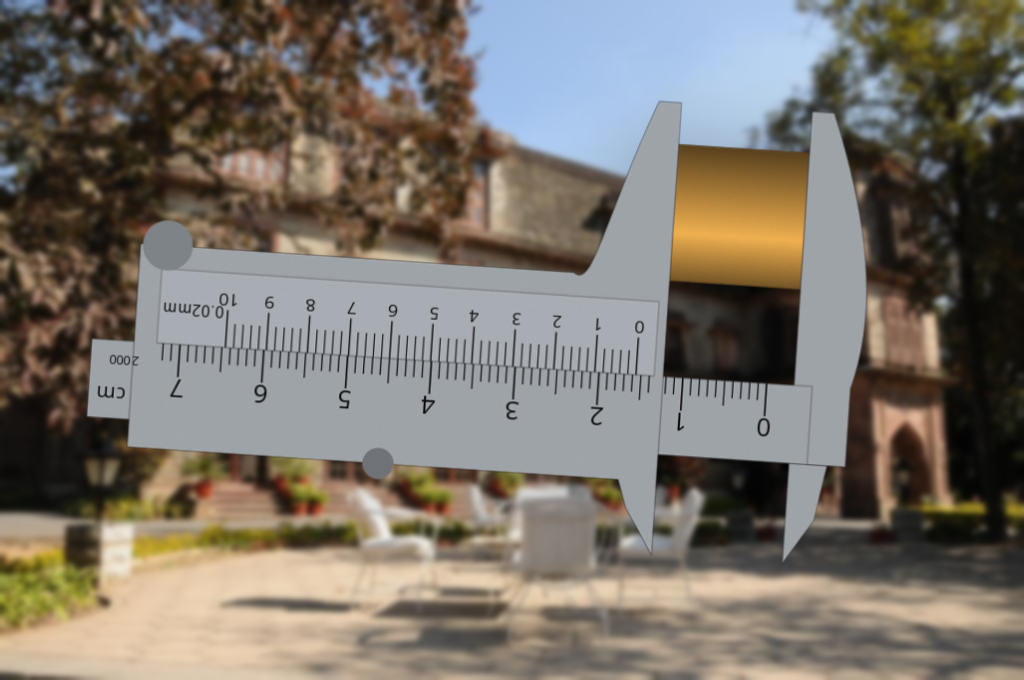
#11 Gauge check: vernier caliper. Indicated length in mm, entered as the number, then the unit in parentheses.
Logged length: 15.6 (mm)
